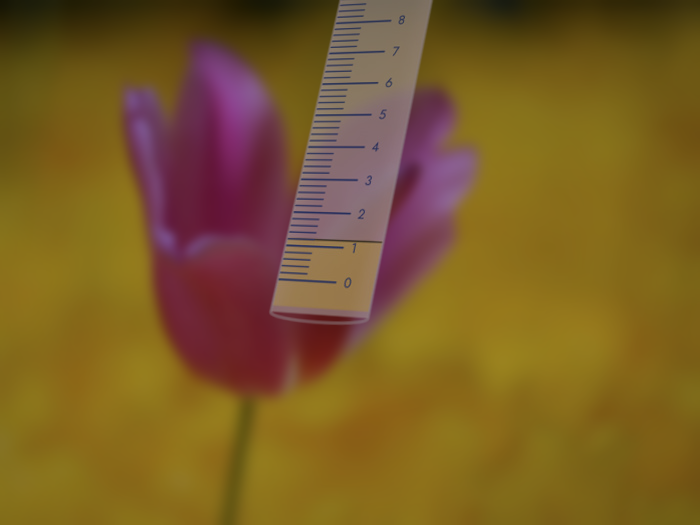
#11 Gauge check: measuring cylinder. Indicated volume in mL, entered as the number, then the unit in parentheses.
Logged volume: 1.2 (mL)
